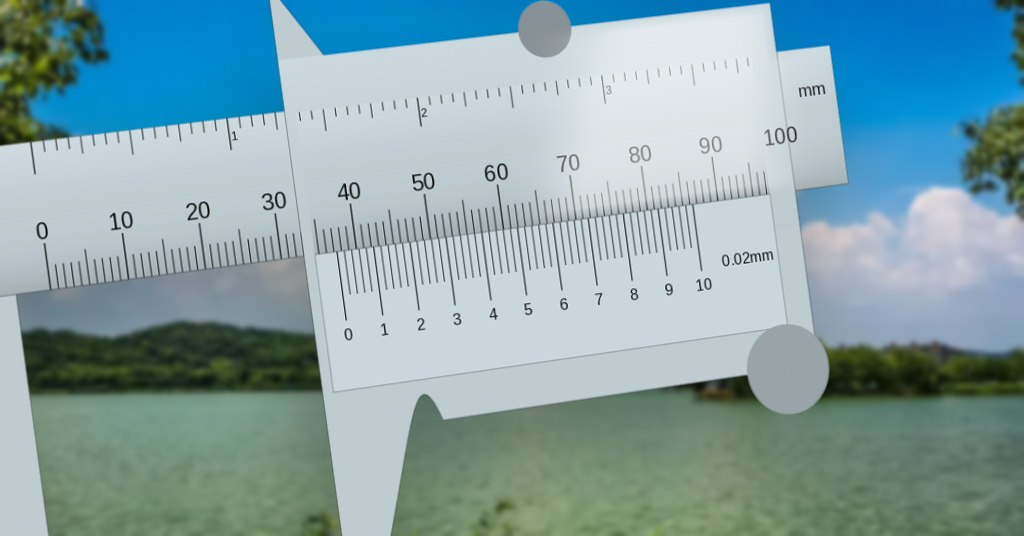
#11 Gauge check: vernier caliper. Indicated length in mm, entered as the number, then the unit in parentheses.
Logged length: 37.4 (mm)
